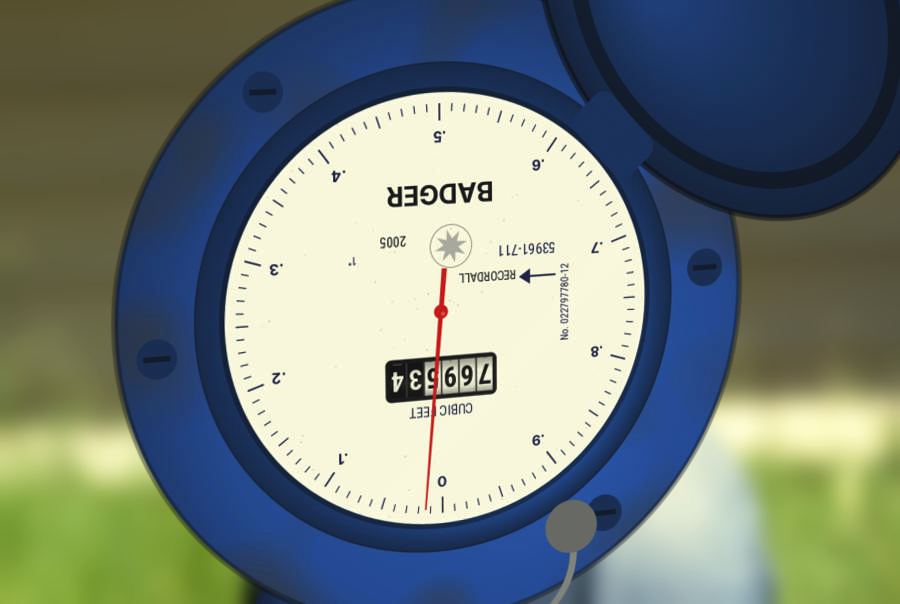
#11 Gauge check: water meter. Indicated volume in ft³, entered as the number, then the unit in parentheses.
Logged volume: 769534.01 (ft³)
